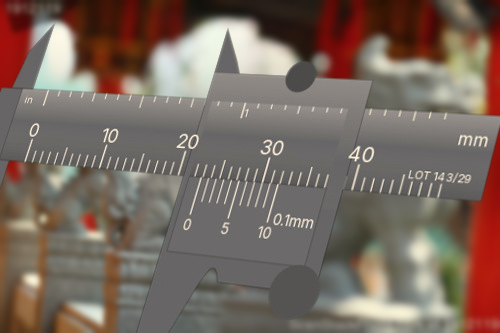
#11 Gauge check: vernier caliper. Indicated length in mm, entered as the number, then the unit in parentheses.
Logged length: 22.8 (mm)
